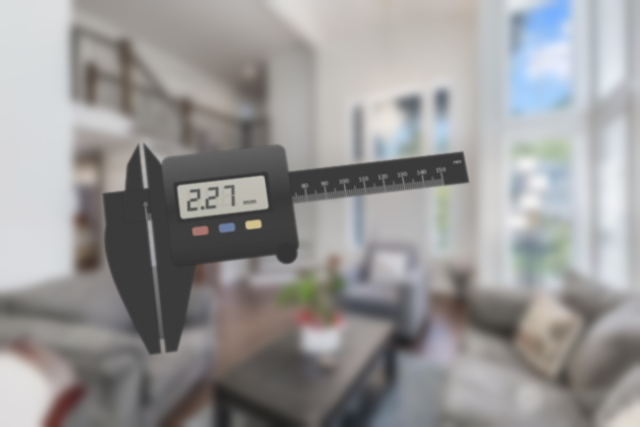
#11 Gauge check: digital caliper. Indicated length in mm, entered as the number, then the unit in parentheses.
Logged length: 2.27 (mm)
